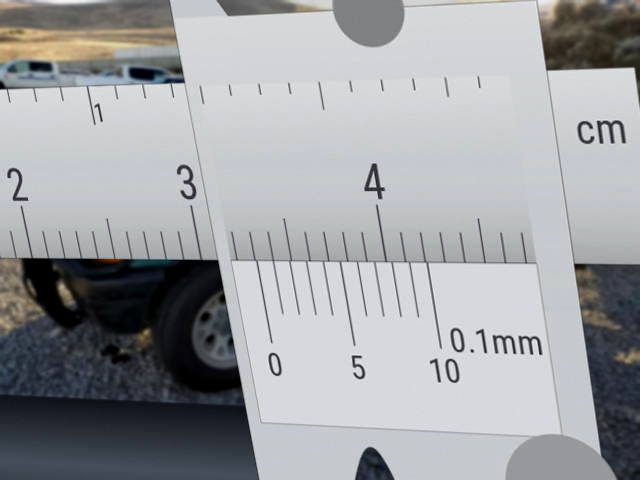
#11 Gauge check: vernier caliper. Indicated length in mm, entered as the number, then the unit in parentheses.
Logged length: 33.1 (mm)
